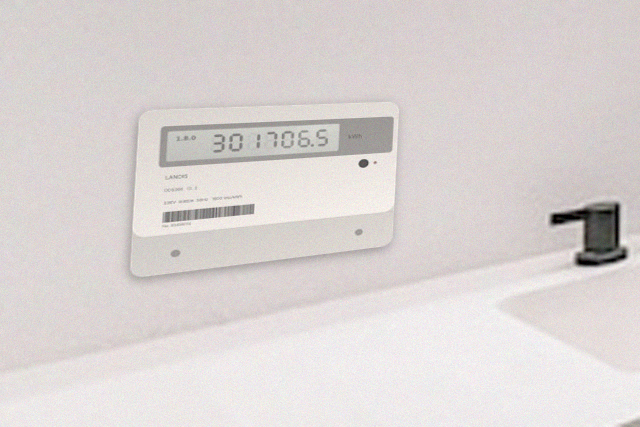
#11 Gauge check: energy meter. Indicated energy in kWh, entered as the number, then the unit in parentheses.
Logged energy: 301706.5 (kWh)
